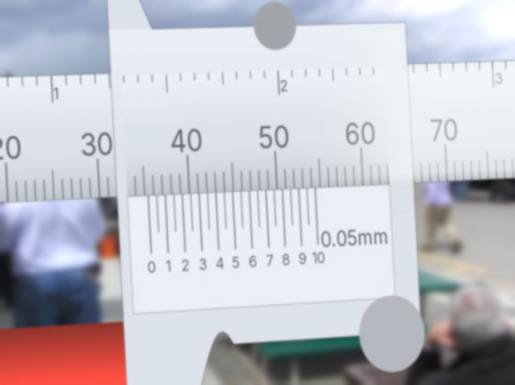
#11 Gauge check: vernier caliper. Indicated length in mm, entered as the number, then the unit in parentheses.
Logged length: 35.4 (mm)
